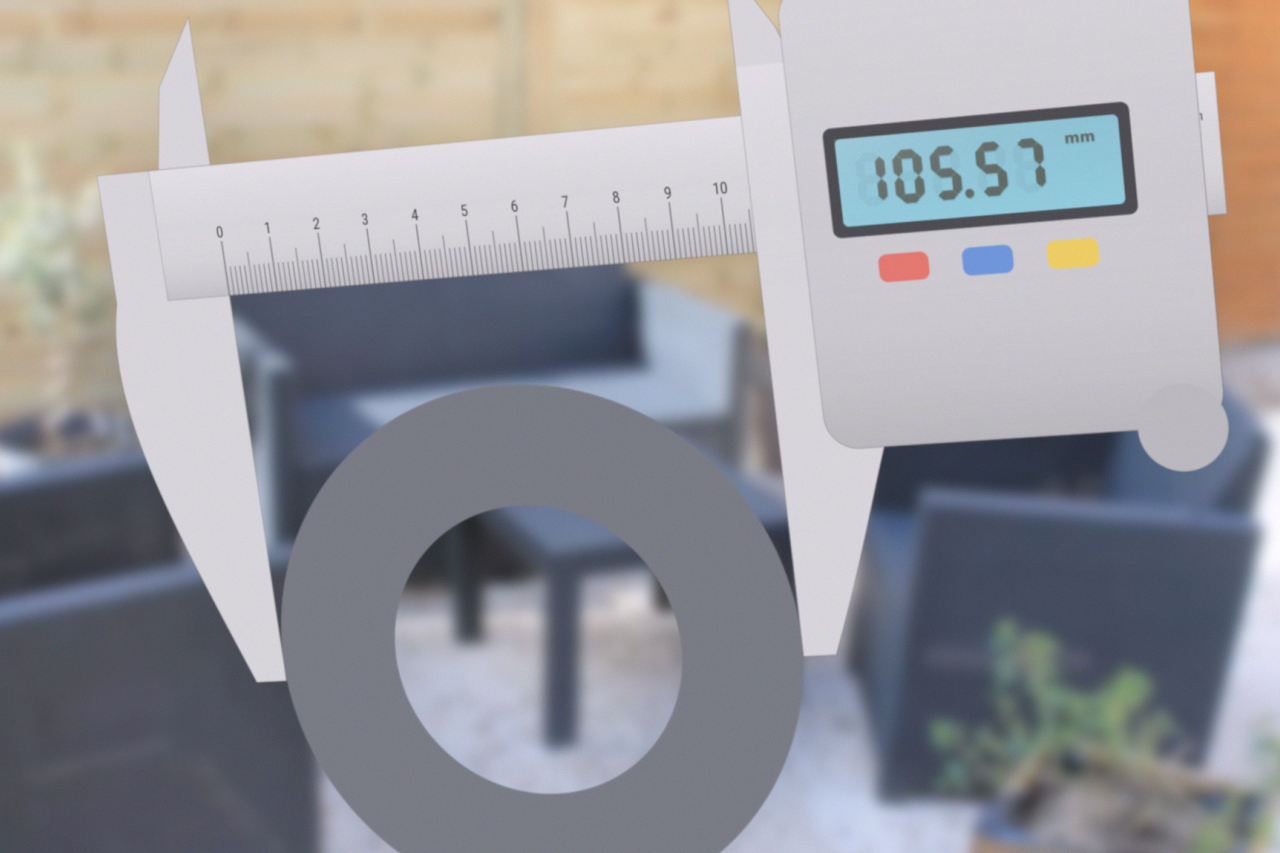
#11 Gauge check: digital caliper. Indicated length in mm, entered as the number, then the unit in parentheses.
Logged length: 105.57 (mm)
